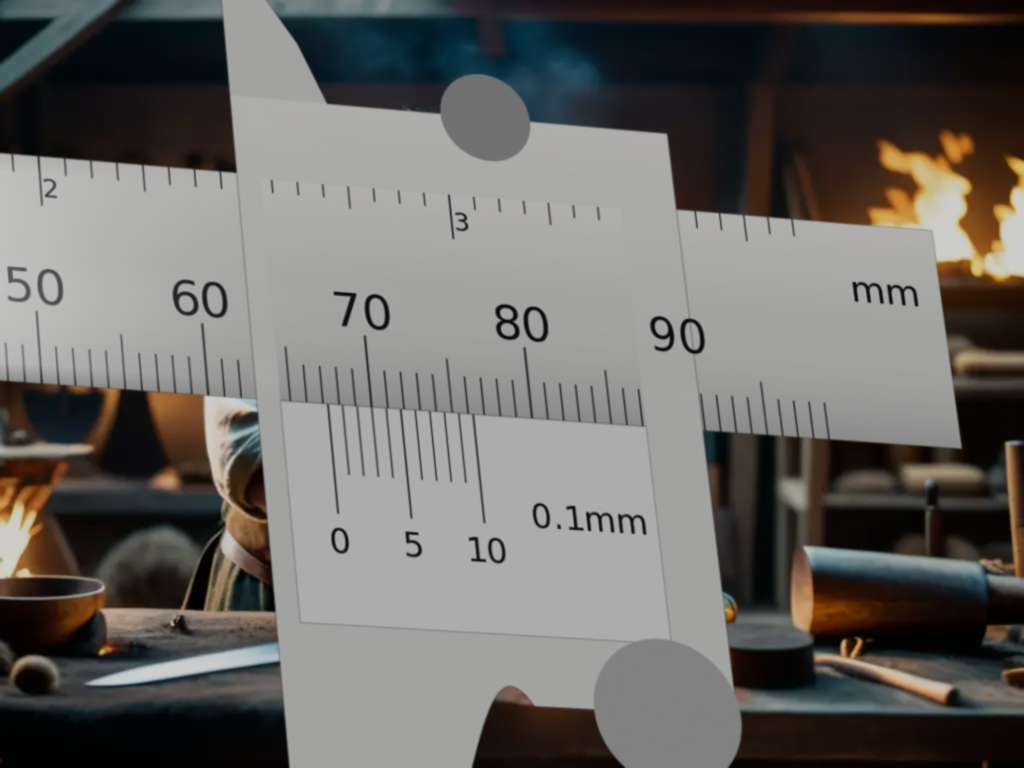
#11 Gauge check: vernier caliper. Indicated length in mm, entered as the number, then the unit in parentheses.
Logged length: 67.3 (mm)
